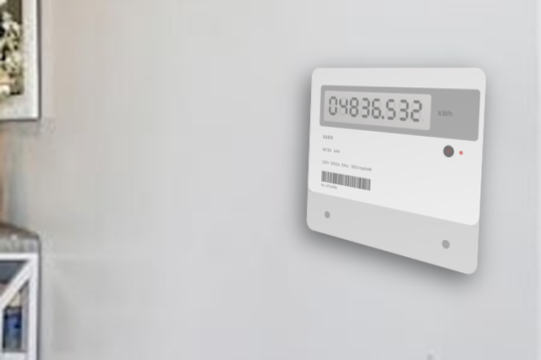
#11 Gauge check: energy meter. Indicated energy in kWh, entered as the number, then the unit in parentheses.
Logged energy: 4836.532 (kWh)
